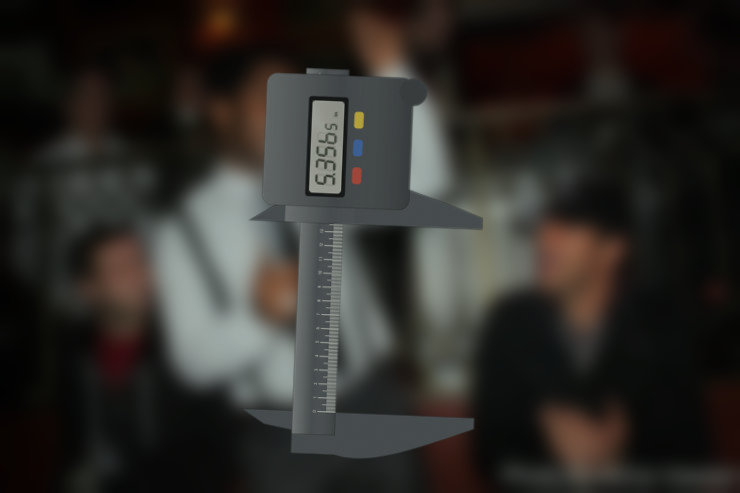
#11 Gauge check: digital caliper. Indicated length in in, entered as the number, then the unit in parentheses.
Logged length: 5.3565 (in)
